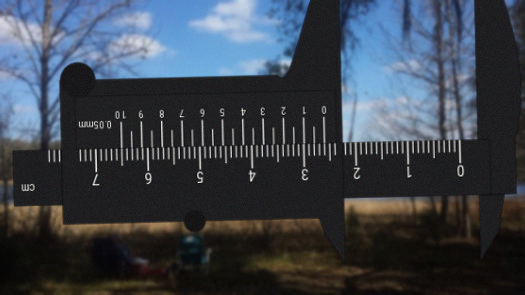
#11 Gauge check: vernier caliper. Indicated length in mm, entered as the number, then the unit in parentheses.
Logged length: 26.0 (mm)
